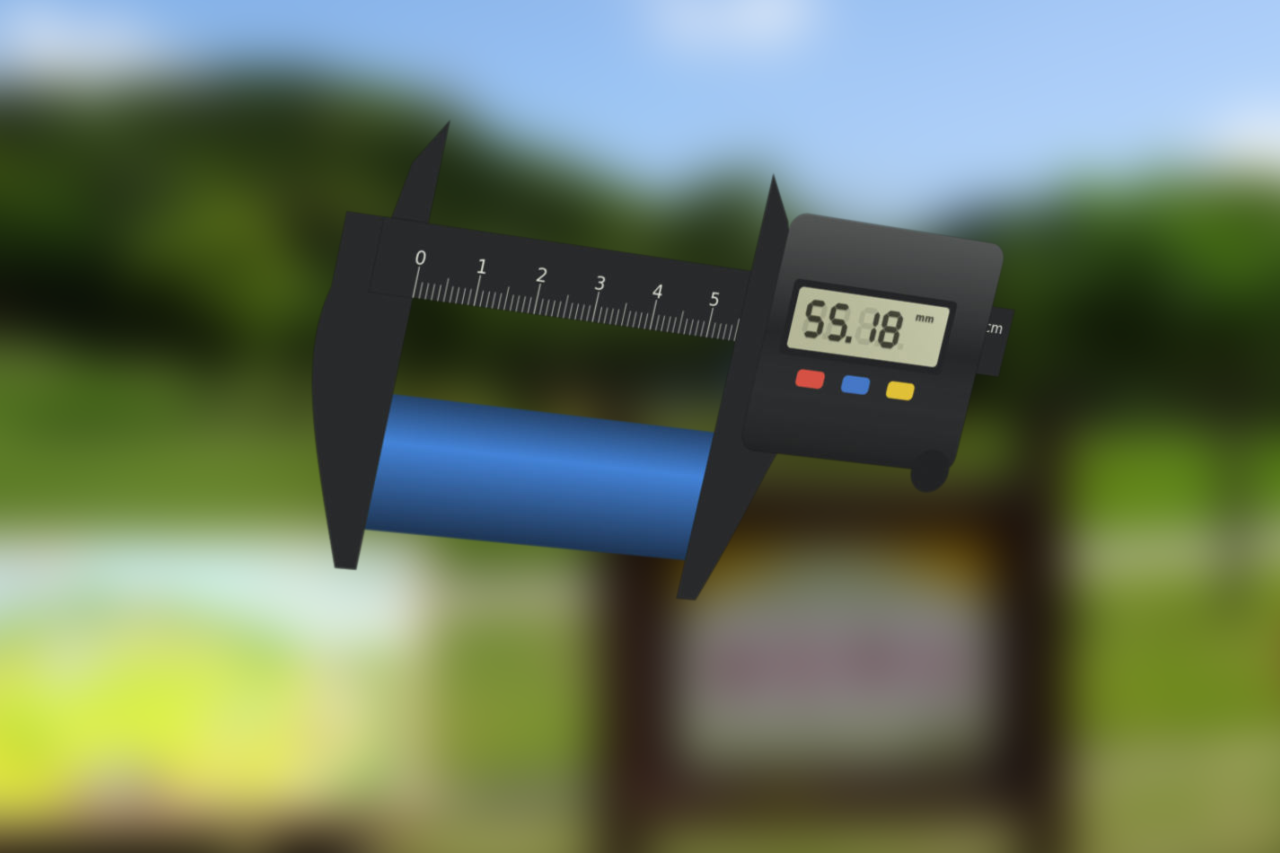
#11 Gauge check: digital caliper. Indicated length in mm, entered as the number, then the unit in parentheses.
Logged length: 55.18 (mm)
